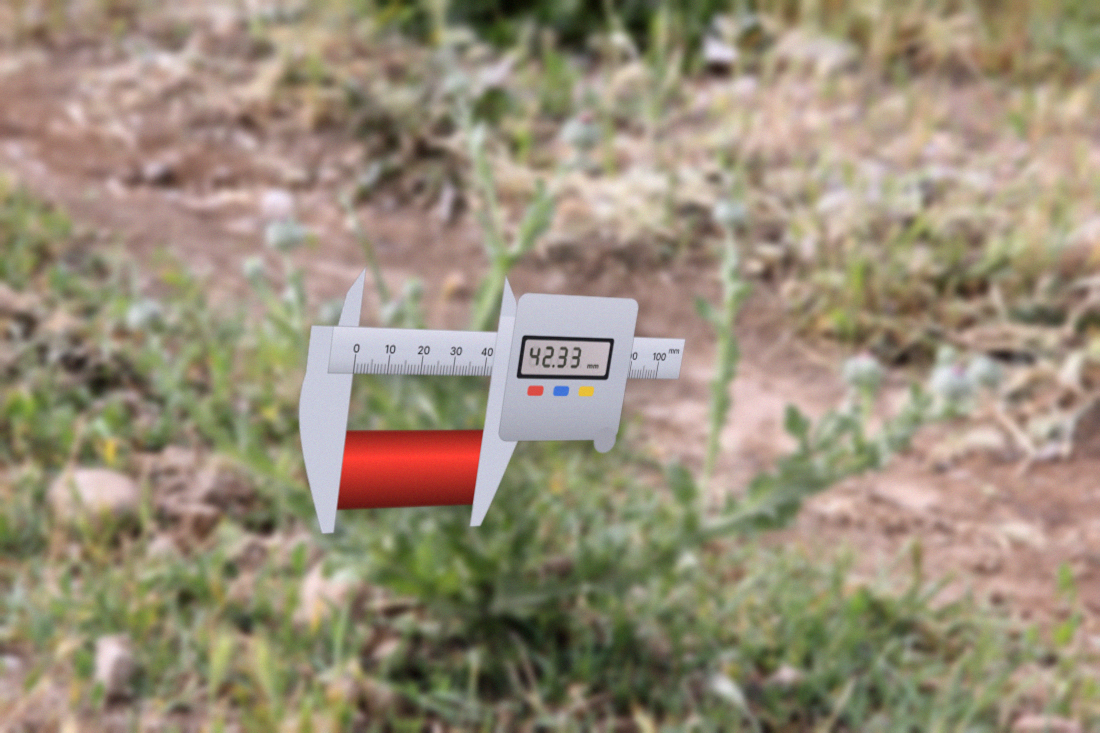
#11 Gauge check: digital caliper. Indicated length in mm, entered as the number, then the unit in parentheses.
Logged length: 42.33 (mm)
